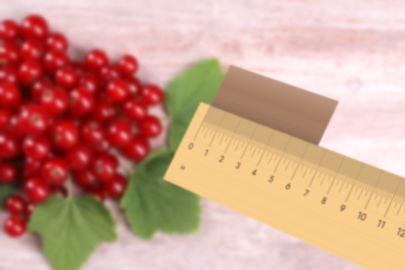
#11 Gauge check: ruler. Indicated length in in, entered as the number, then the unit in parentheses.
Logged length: 6.5 (in)
